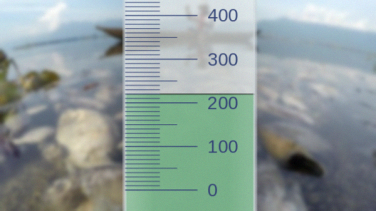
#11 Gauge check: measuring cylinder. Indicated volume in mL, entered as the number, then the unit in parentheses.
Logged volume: 220 (mL)
